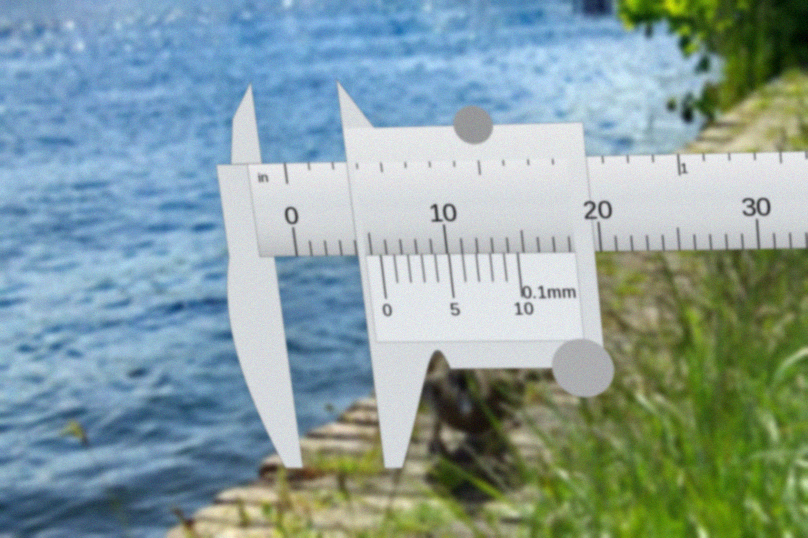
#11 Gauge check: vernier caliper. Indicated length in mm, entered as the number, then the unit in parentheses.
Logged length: 5.6 (mm)
